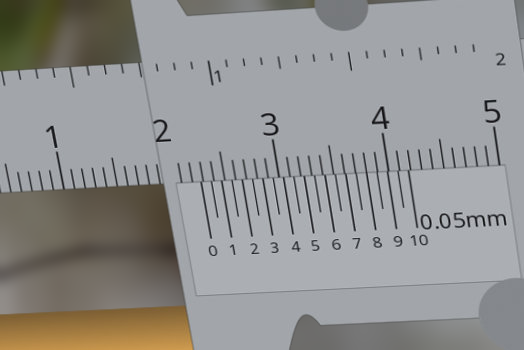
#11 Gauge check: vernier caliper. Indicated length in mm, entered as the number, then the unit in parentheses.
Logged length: 22.8 (mm)
